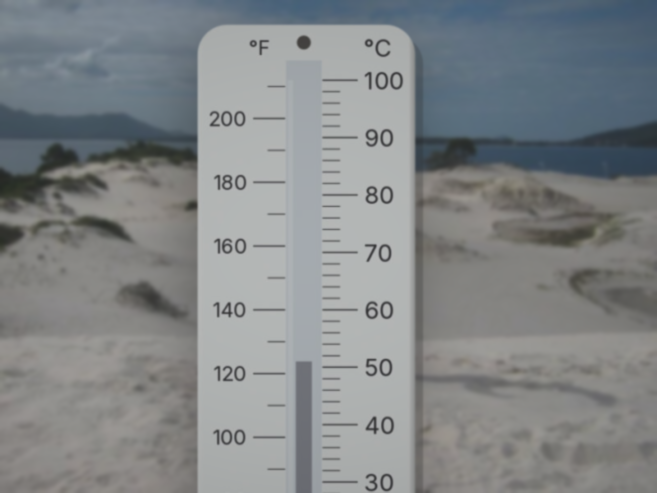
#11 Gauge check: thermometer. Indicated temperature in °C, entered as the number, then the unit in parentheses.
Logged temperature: 51 (°C)
